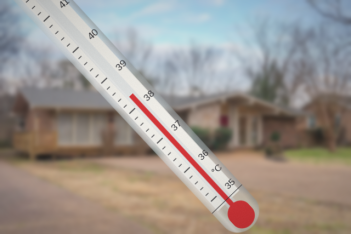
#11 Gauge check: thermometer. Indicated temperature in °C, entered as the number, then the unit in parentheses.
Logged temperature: 38.3 (°C)
